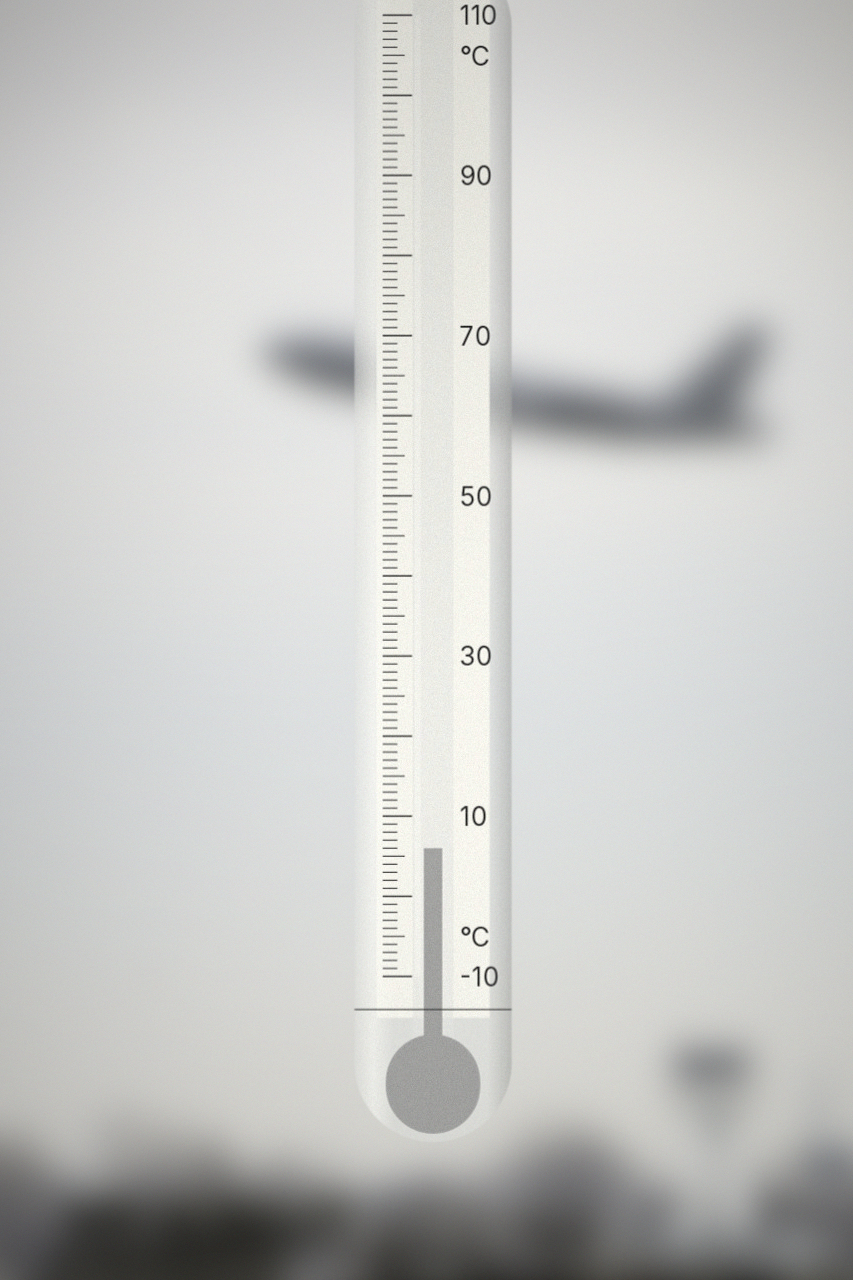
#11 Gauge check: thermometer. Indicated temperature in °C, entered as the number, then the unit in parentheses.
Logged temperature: 6 (°C)
